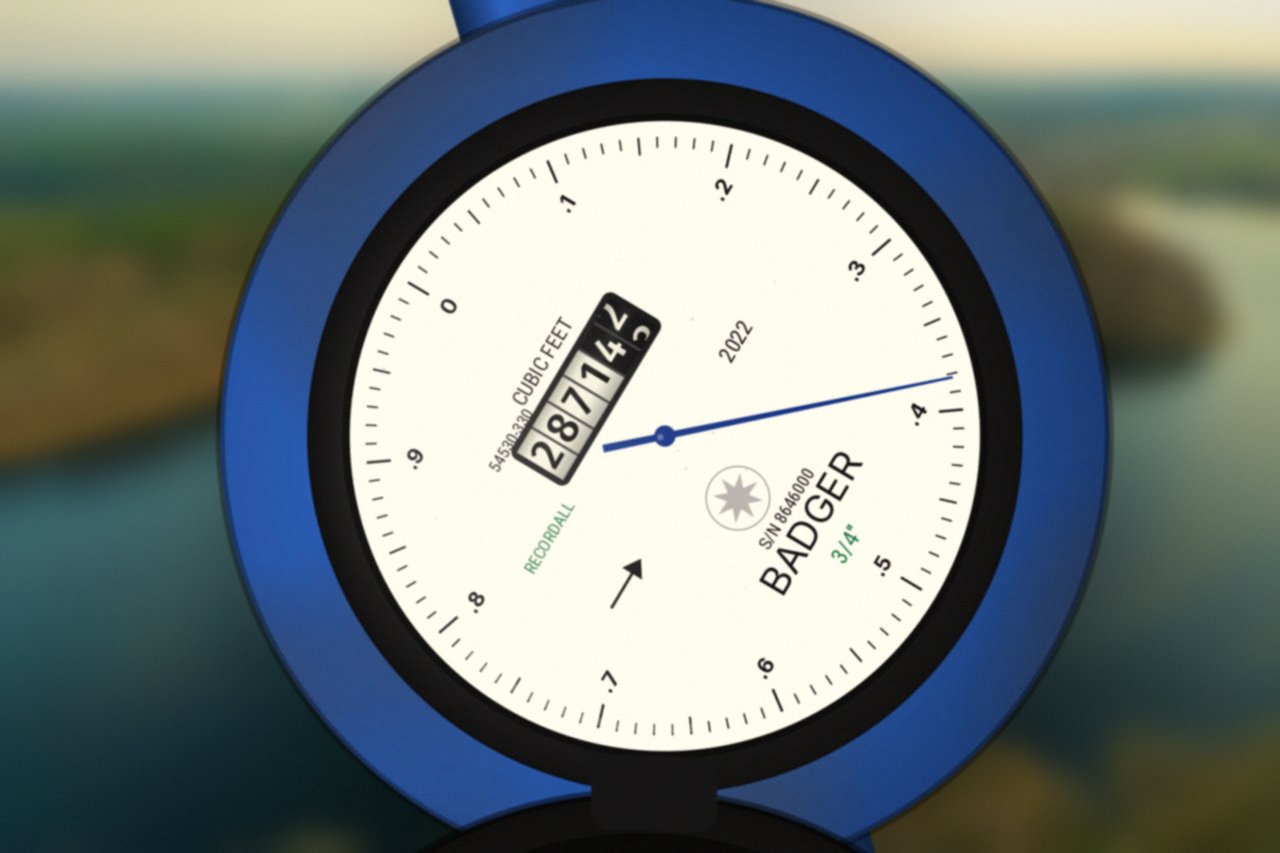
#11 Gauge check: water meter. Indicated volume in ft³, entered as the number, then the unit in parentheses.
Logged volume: 287142.38 (ft³)
